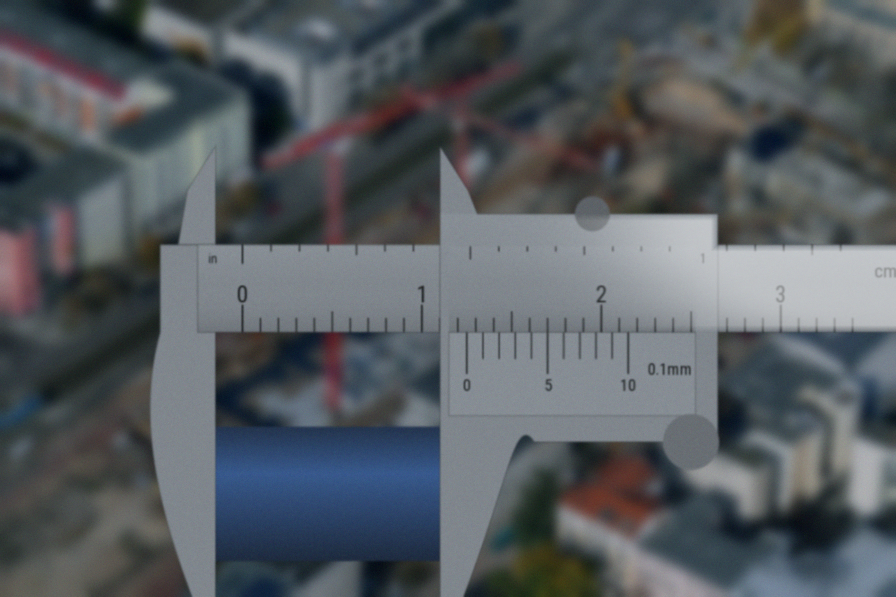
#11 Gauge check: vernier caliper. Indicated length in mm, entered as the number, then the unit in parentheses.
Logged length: 12.5 (mm)
